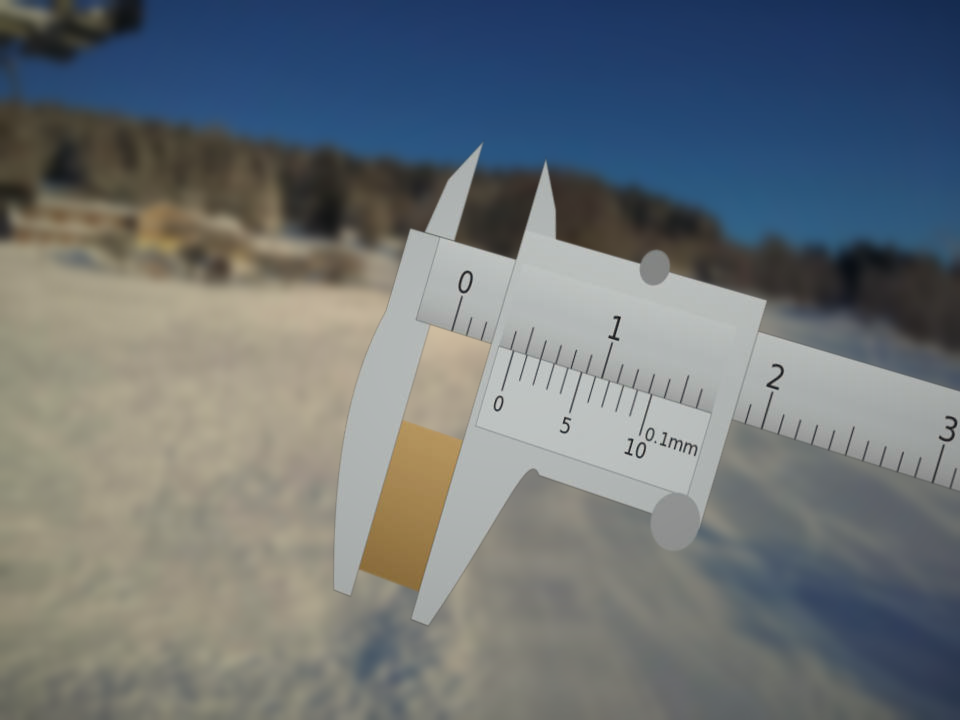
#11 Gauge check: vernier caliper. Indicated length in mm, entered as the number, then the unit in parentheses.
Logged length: 4.2 (mm)
